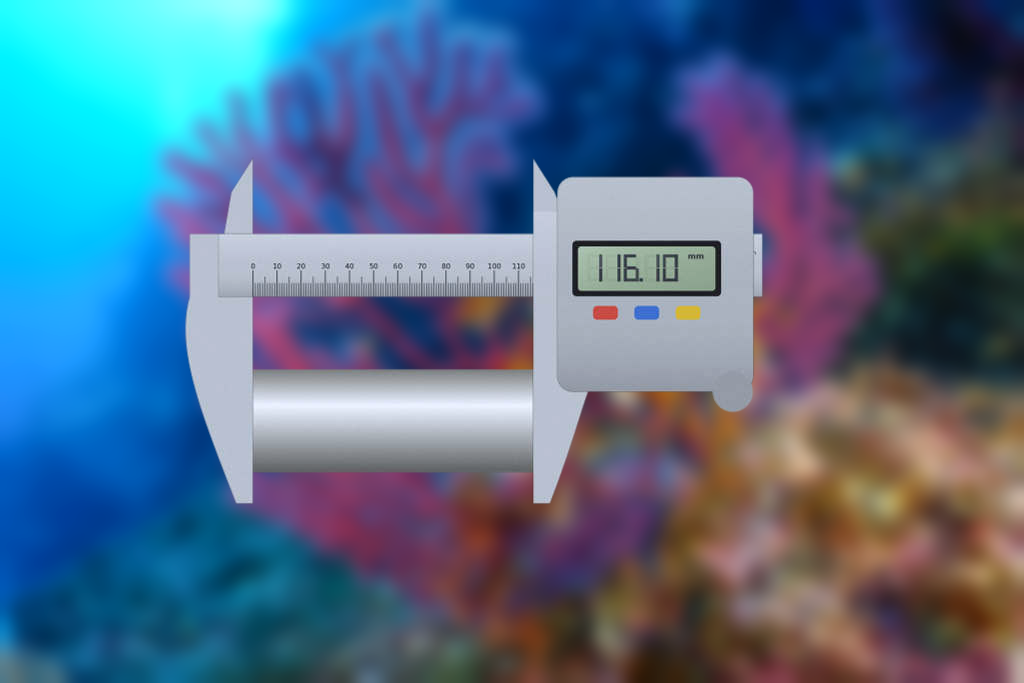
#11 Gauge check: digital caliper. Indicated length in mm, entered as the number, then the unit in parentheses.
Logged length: 116.10 (mm)
